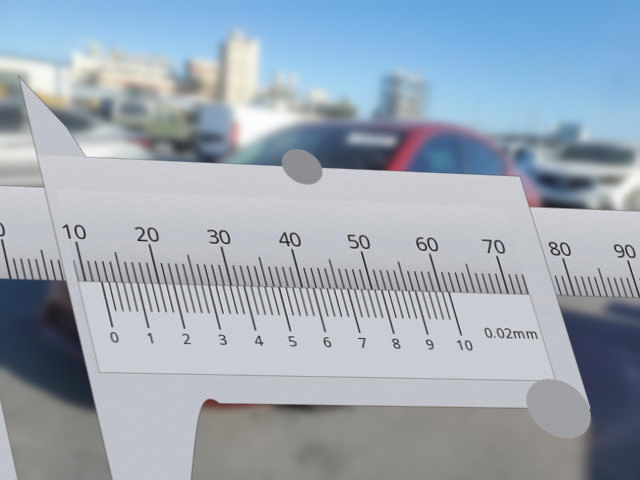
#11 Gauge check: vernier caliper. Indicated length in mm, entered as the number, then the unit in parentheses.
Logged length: 12.2 (mm)
